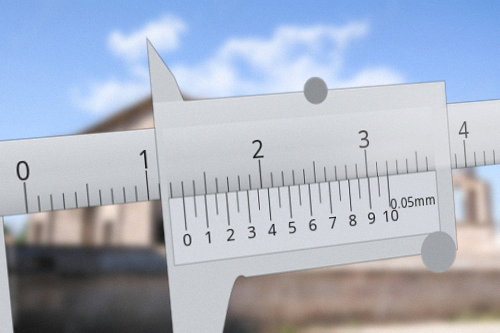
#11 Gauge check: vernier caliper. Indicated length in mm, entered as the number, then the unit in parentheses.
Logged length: 13.0 (mm)
